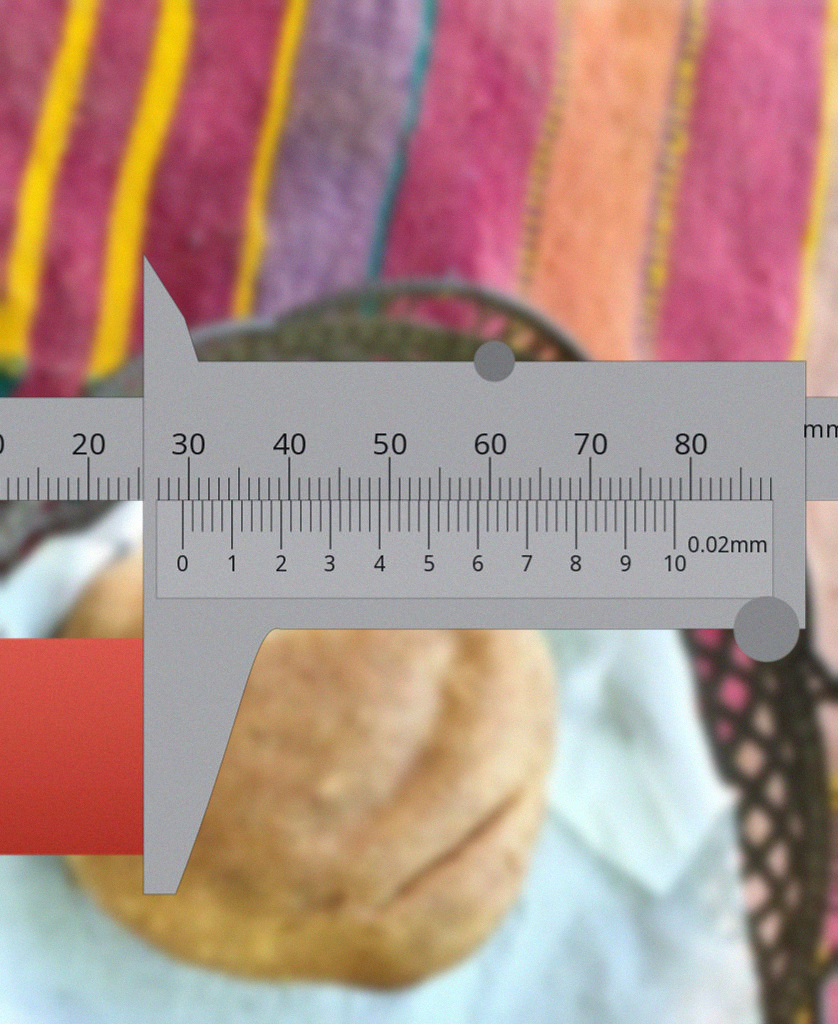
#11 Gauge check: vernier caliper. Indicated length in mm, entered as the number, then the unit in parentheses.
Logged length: 29.4 (mm)
